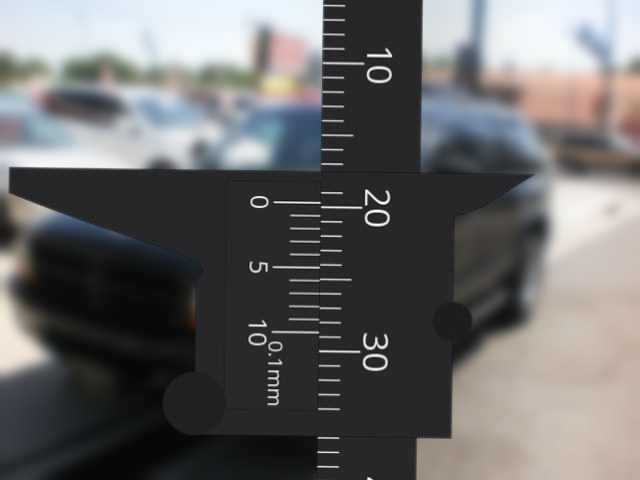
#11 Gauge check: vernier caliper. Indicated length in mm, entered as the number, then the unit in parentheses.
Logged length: 19.7 (mm)
